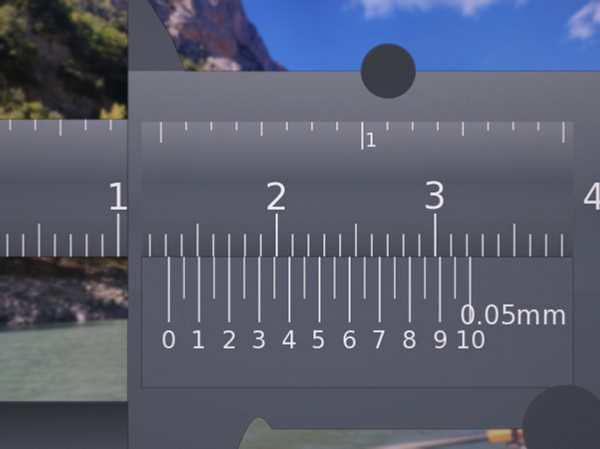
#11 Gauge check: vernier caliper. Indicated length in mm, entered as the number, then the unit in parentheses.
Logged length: 13.2 (mm)
